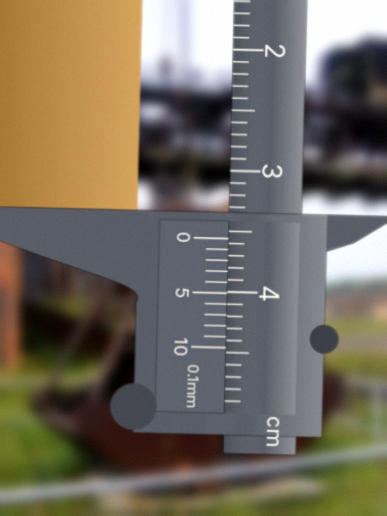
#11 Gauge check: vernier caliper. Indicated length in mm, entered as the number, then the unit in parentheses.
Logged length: 35.6 (mm)
